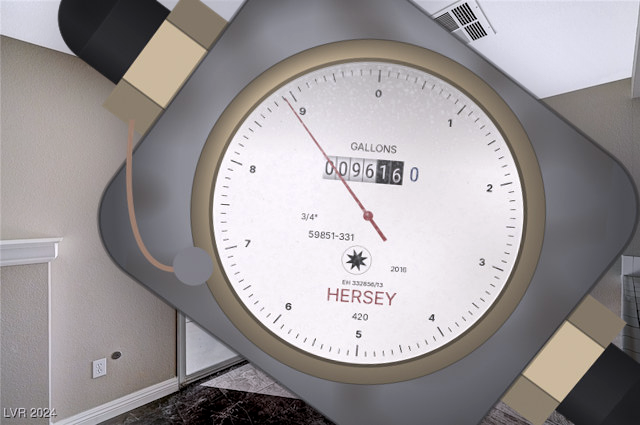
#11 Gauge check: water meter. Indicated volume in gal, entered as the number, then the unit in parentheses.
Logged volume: 96158.9 (gal)
